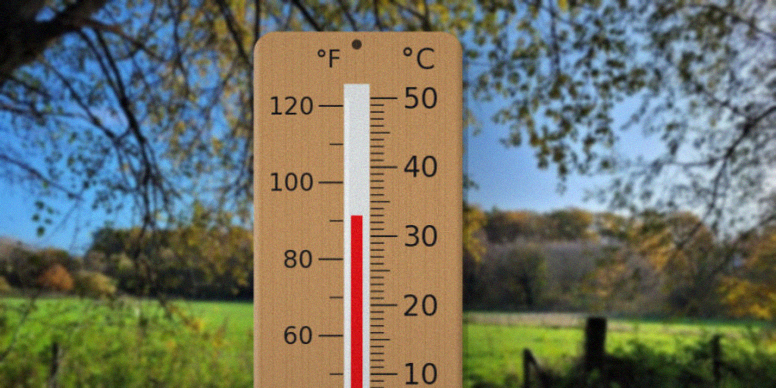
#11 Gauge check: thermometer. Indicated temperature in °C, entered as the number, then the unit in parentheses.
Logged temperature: 33 (°C)
